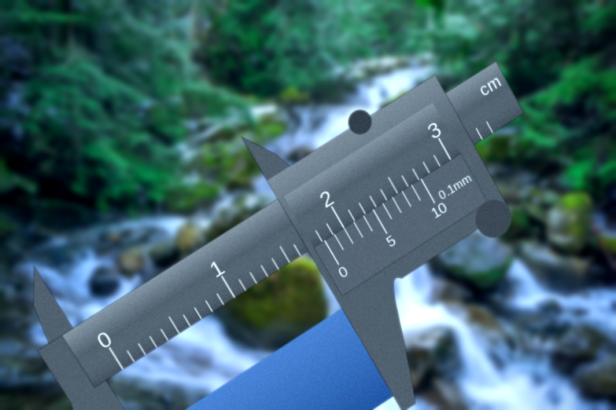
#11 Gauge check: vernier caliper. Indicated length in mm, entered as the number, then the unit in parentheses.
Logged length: 18.2 (mm)
